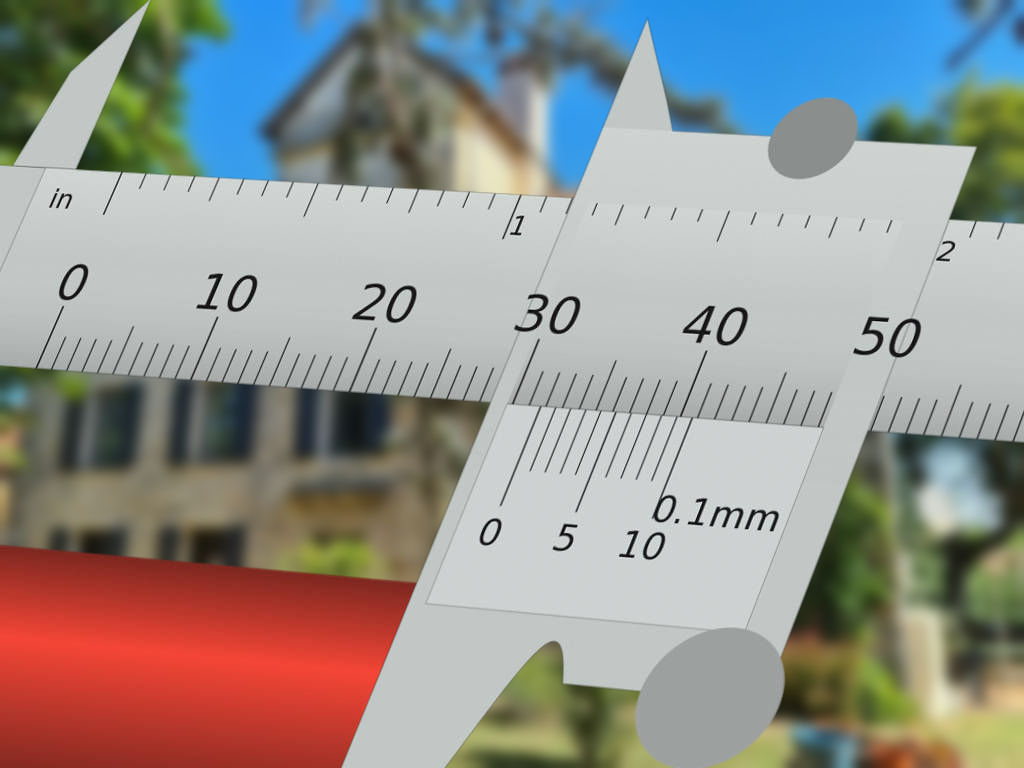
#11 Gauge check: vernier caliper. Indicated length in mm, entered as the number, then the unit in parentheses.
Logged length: 31.7 (mm)
